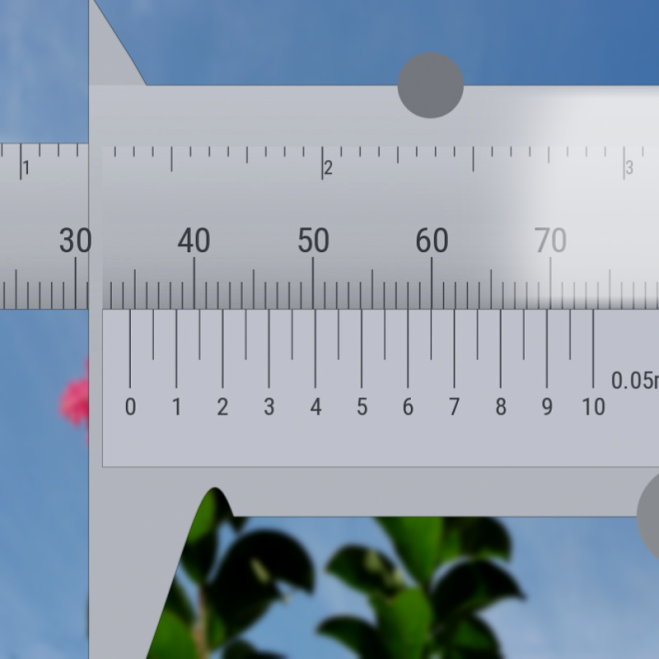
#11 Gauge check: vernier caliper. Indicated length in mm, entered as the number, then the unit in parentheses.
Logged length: 34.6 (mm)
